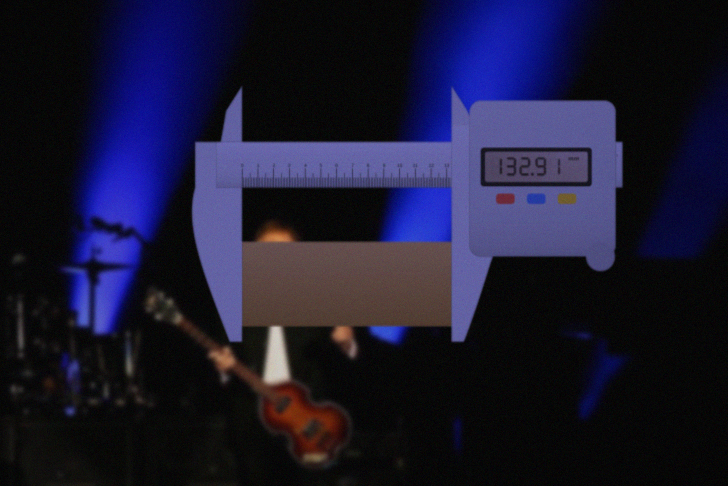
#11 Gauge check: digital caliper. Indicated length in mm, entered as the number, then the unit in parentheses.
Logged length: 132.91 (mm)
